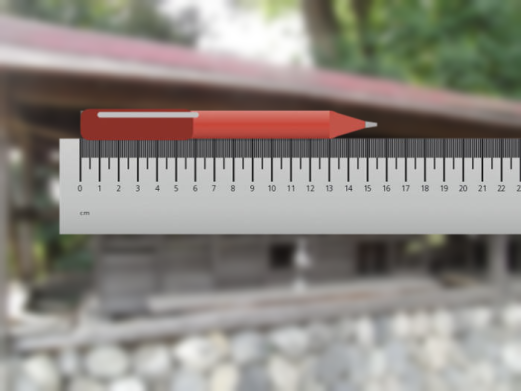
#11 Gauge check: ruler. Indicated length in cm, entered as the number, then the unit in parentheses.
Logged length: 15.5 (cm)
